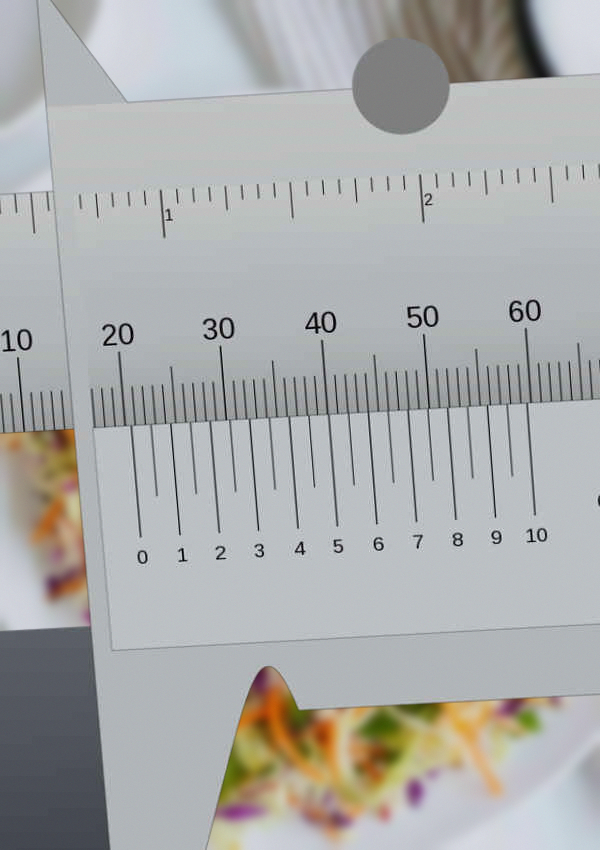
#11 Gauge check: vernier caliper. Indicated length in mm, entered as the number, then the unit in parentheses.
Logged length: 20.6 (mm)
